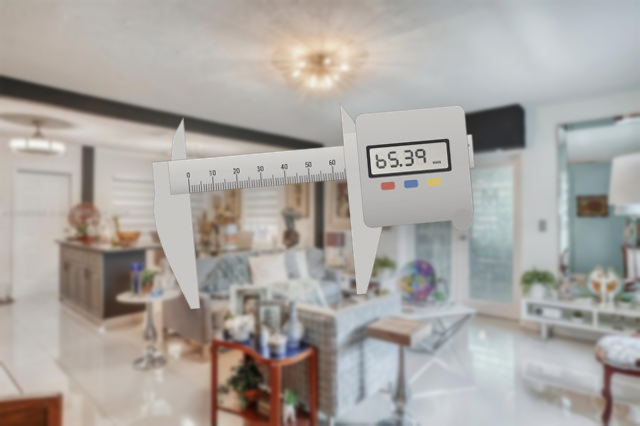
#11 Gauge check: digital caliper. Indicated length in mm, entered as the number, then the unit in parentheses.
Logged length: 65.39 (mm)
